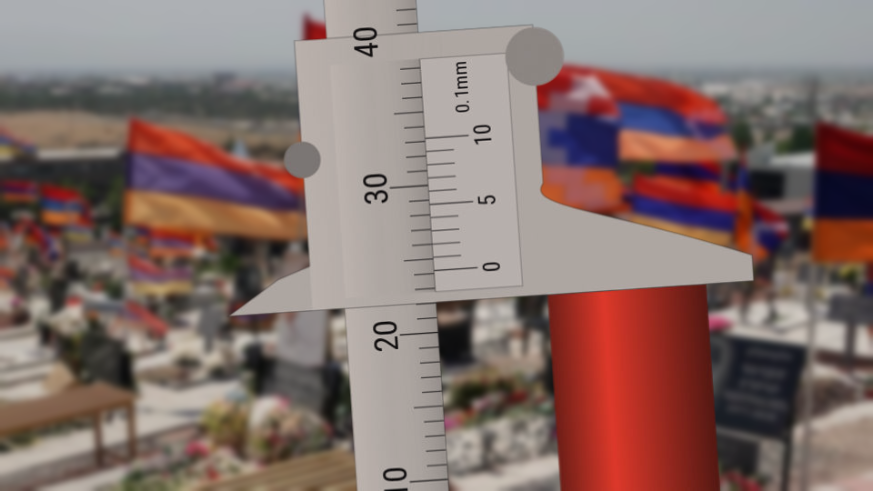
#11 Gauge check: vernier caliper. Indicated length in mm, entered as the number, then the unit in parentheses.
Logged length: 24.2 (mm)
